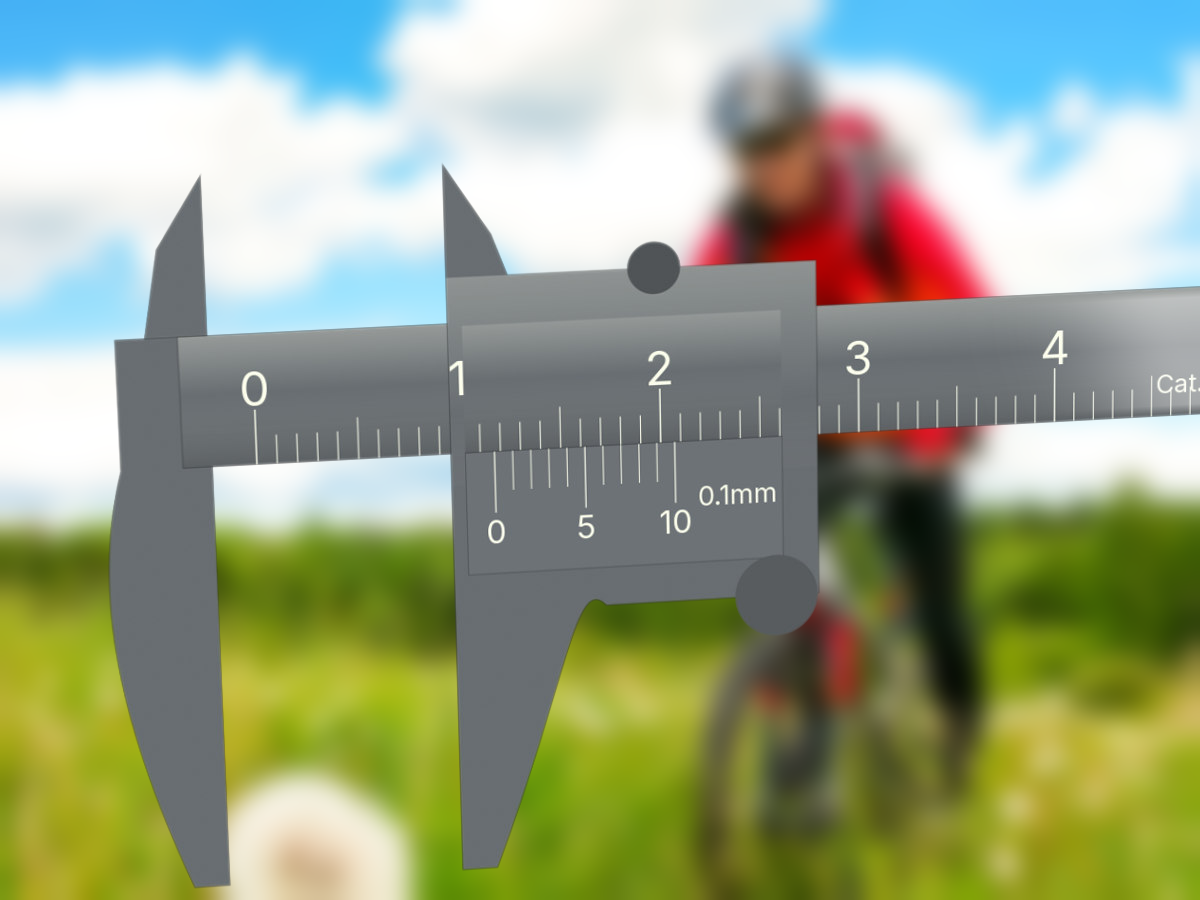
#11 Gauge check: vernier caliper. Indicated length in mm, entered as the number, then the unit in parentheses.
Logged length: 11.7 (mm)
